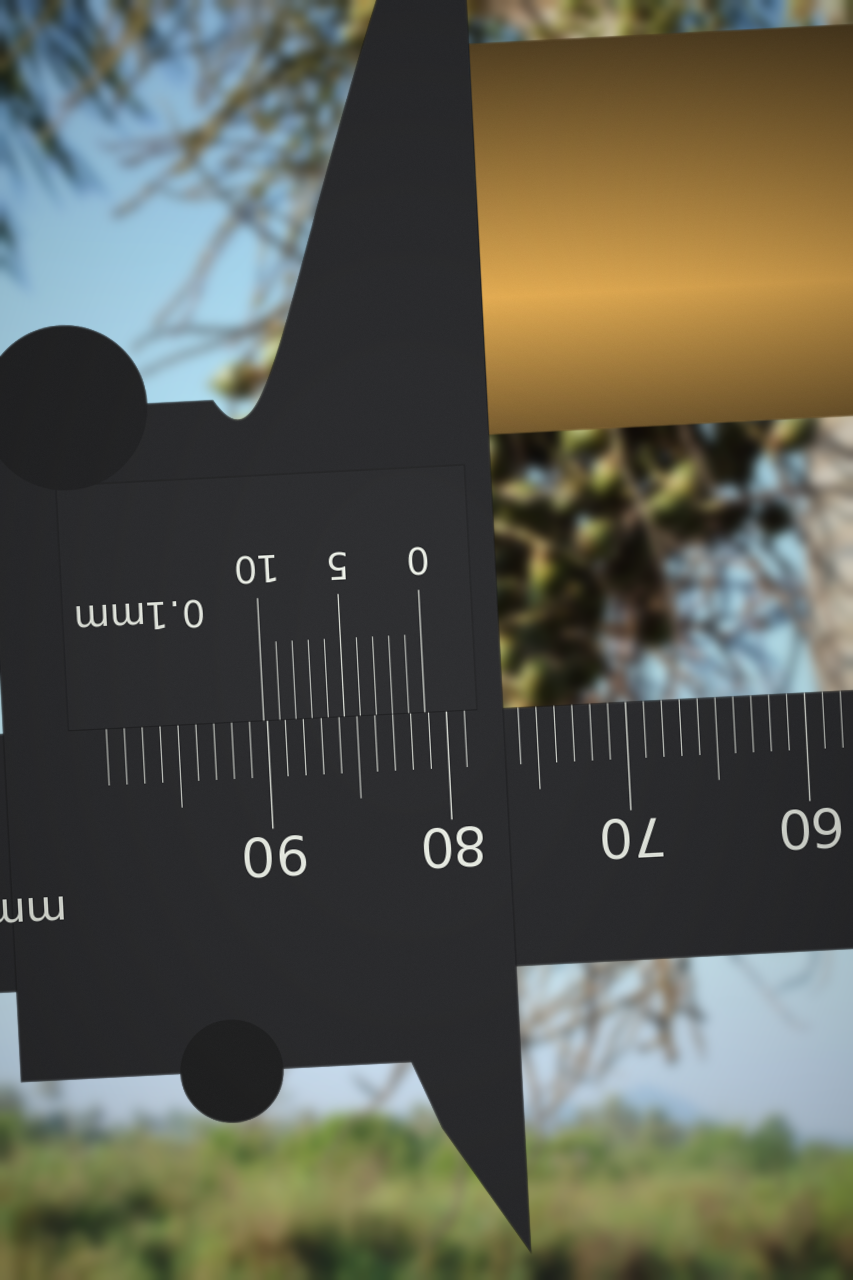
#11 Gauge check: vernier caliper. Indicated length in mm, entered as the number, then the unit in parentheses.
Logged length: 81.2 (mm)
